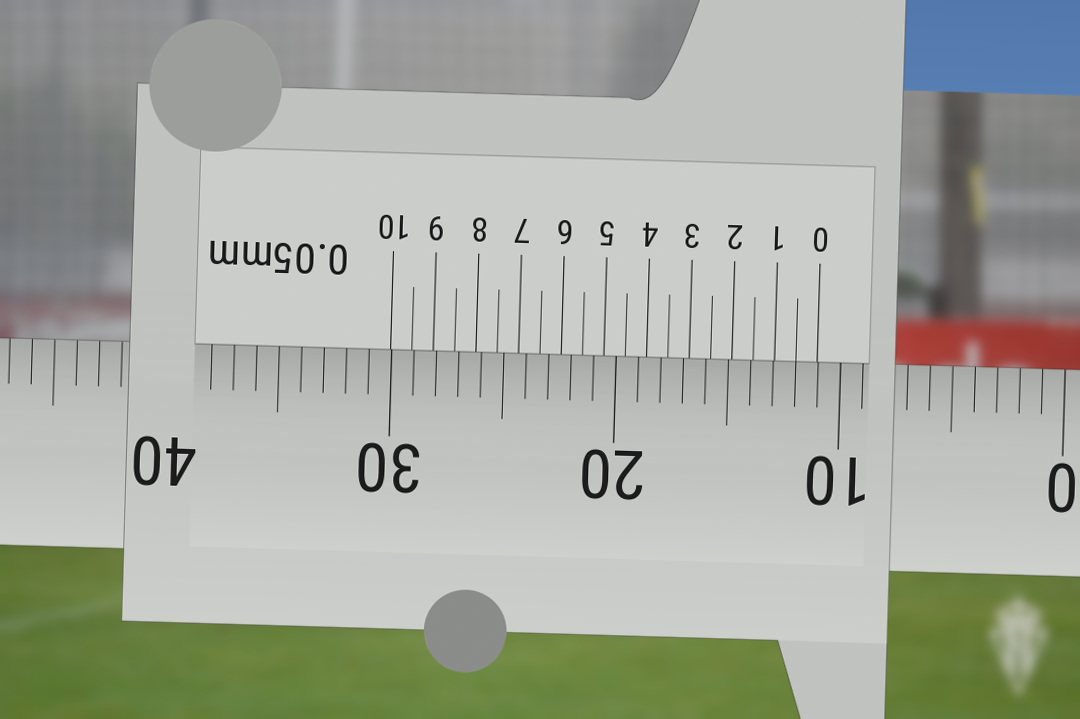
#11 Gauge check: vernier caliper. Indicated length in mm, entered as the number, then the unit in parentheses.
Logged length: 11.05 (mm)
